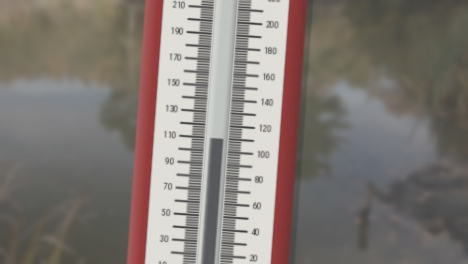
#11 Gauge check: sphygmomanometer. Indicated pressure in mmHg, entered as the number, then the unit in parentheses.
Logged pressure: 110 (mmHg)
